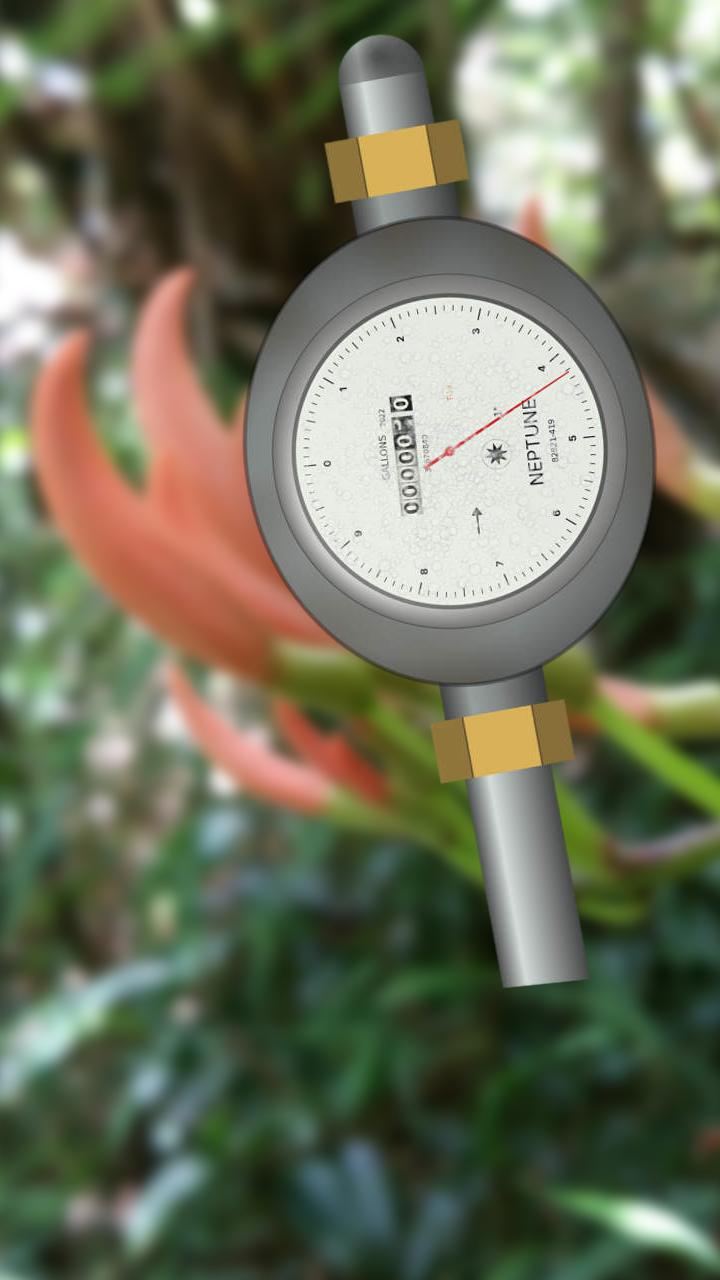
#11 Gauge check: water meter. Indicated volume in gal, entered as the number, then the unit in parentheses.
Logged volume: 34.2 (gal)
